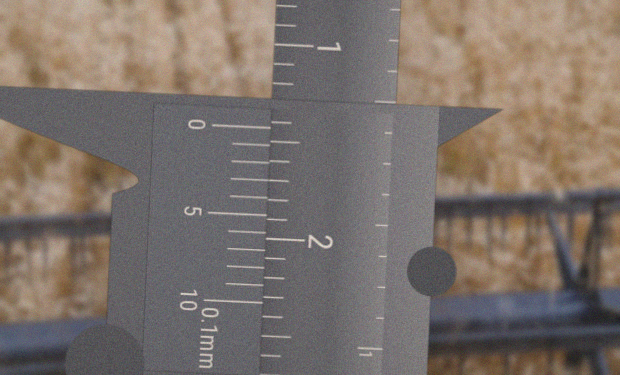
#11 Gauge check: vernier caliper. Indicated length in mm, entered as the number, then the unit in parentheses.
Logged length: 14.3 (mm)
